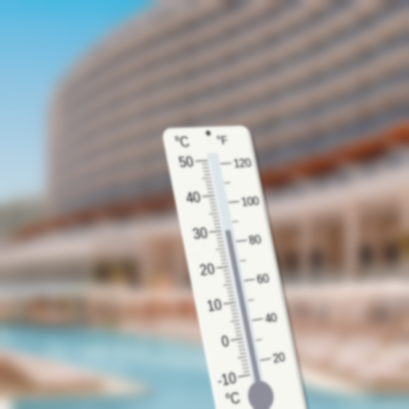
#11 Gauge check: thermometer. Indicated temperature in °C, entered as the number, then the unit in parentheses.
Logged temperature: 30 (°C)
